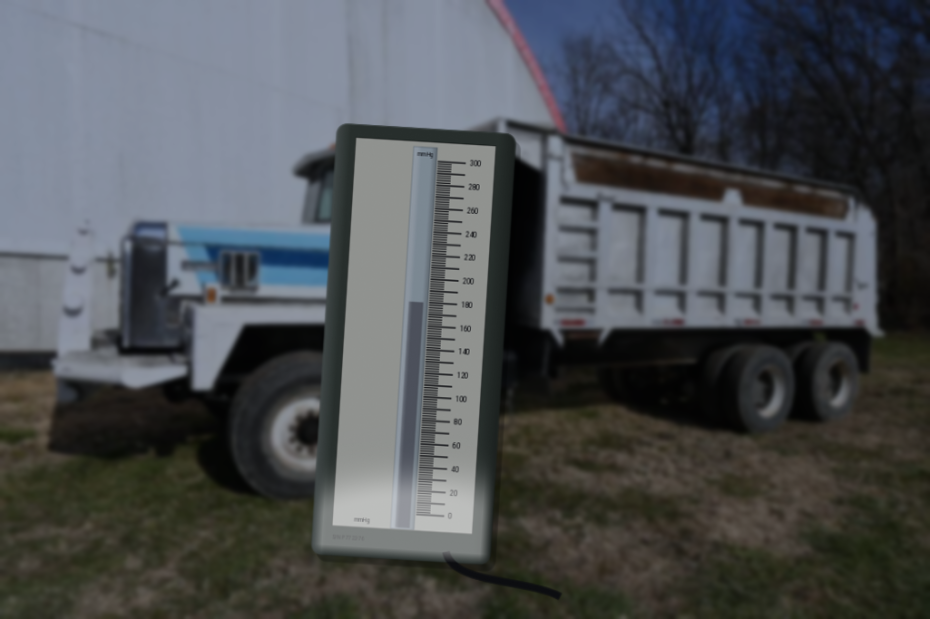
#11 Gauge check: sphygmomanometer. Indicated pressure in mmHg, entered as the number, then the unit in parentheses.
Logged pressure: 180 (mmHg)
